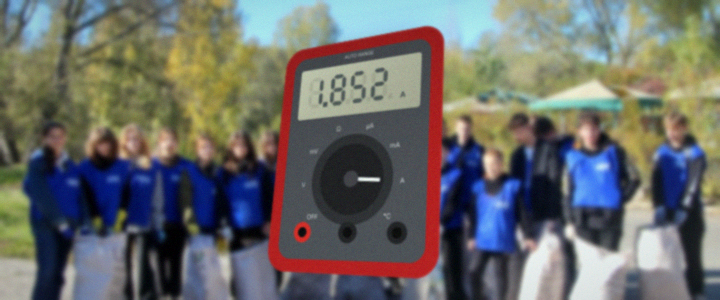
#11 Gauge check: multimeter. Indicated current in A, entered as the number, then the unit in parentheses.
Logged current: 1.852 (A)
